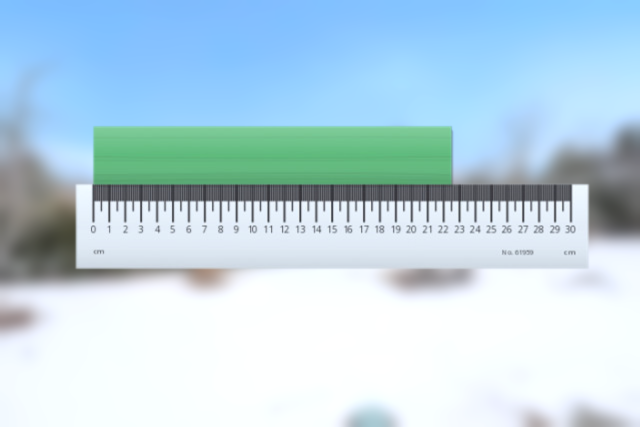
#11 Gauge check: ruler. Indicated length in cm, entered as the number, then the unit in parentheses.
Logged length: 22.5 (cm)
